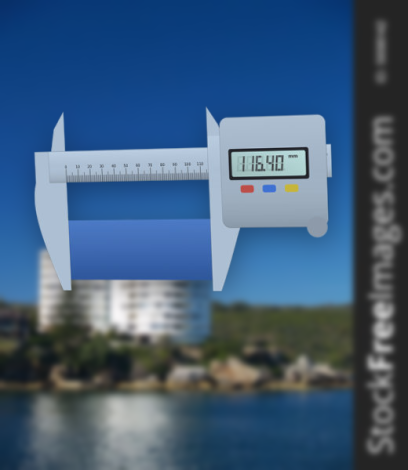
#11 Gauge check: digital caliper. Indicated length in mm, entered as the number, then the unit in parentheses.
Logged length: 116.40 (mm)
